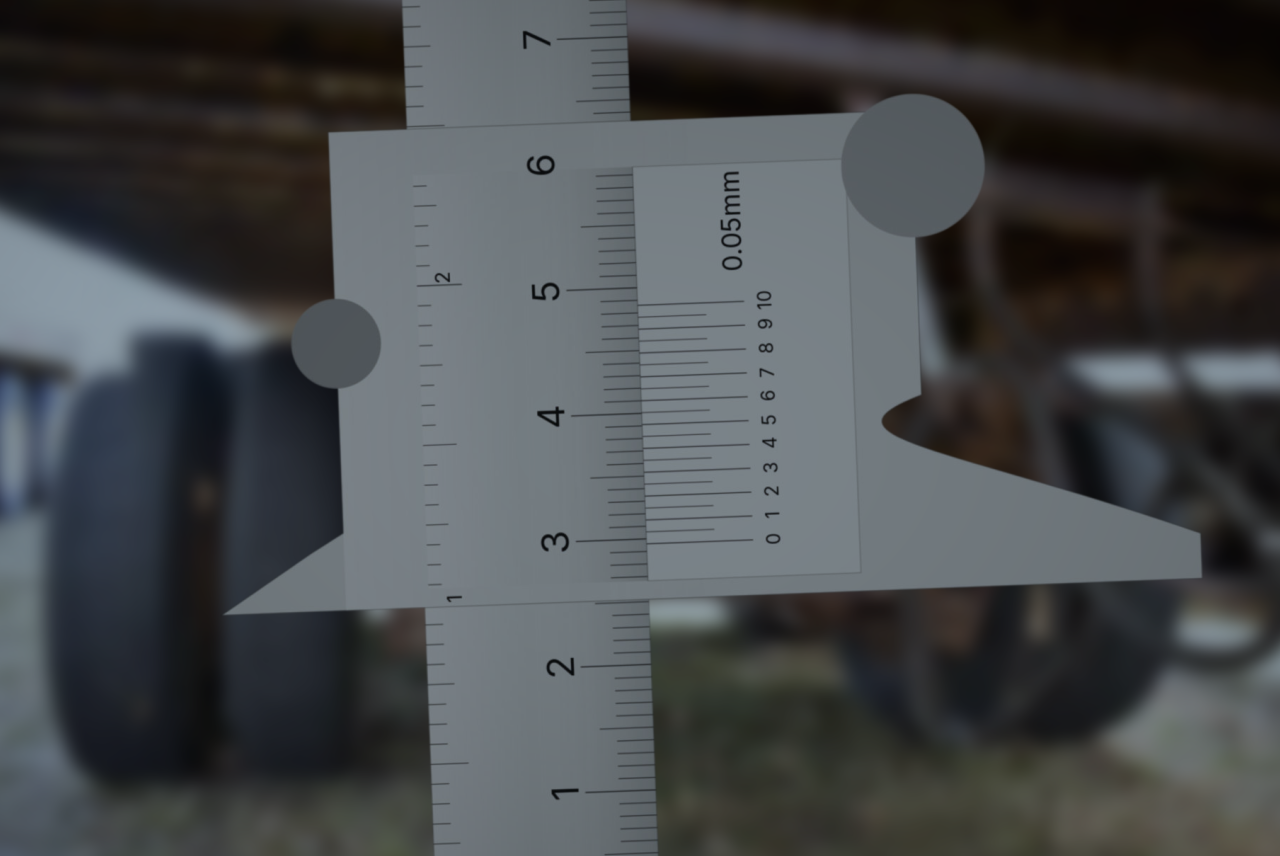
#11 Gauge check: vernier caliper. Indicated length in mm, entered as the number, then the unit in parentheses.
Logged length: 29.6 (mm)
